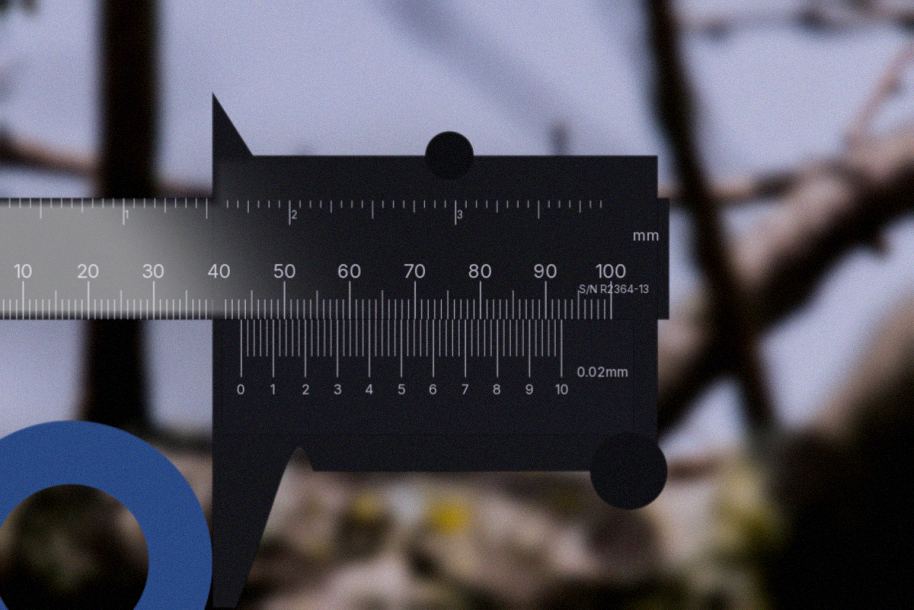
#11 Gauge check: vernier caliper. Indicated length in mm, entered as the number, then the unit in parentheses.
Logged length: 43.4 (mm)
